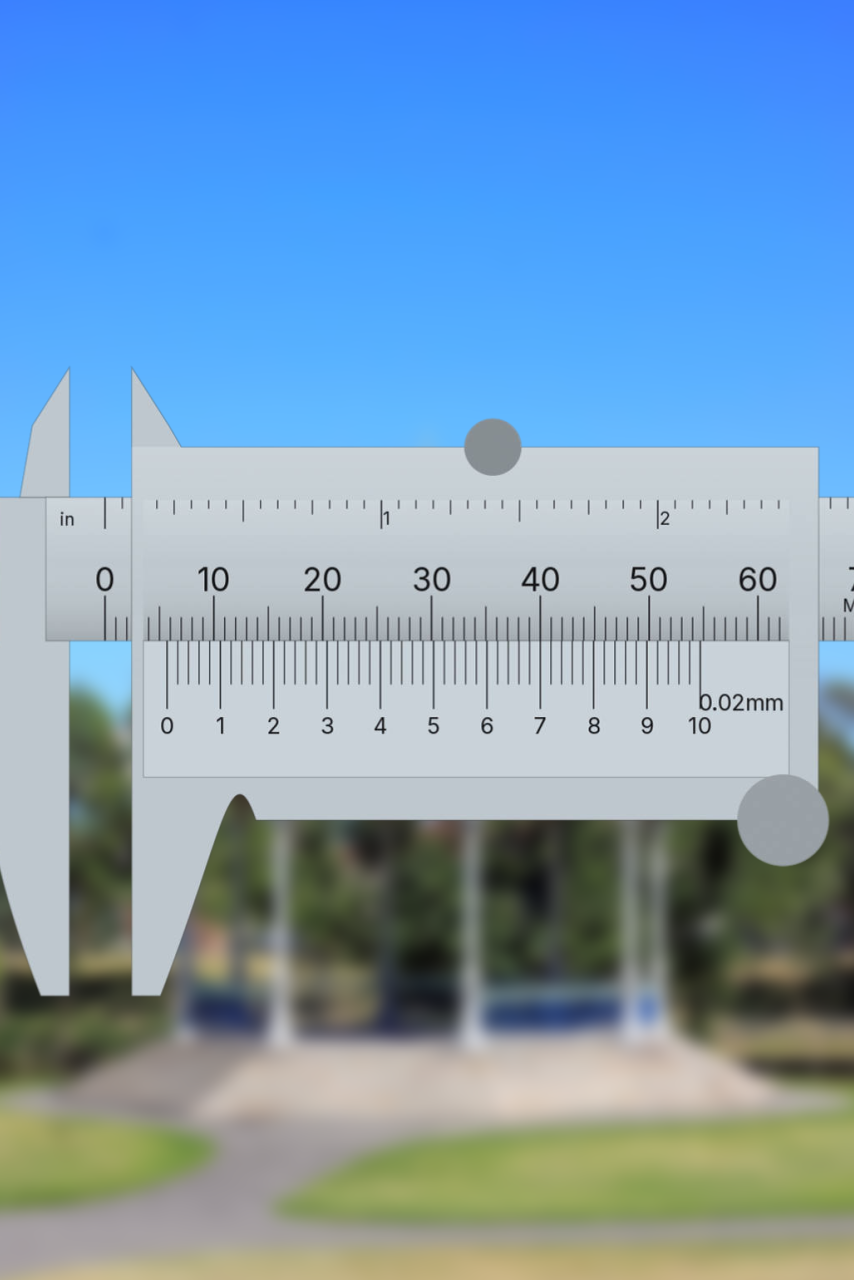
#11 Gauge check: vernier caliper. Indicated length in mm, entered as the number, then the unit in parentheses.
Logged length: 5.7 (mm)
